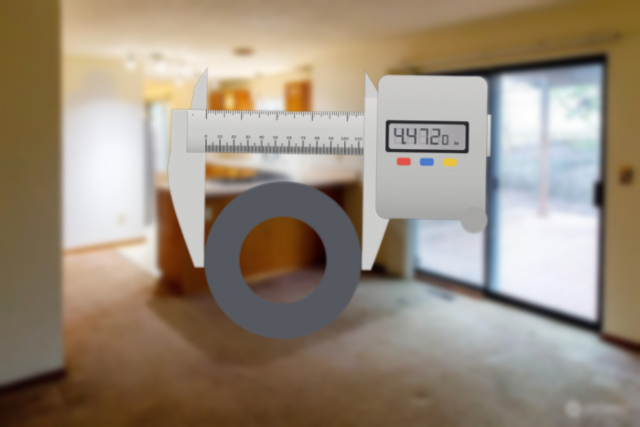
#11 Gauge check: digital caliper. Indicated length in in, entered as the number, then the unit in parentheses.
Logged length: 4.4720 (in)
